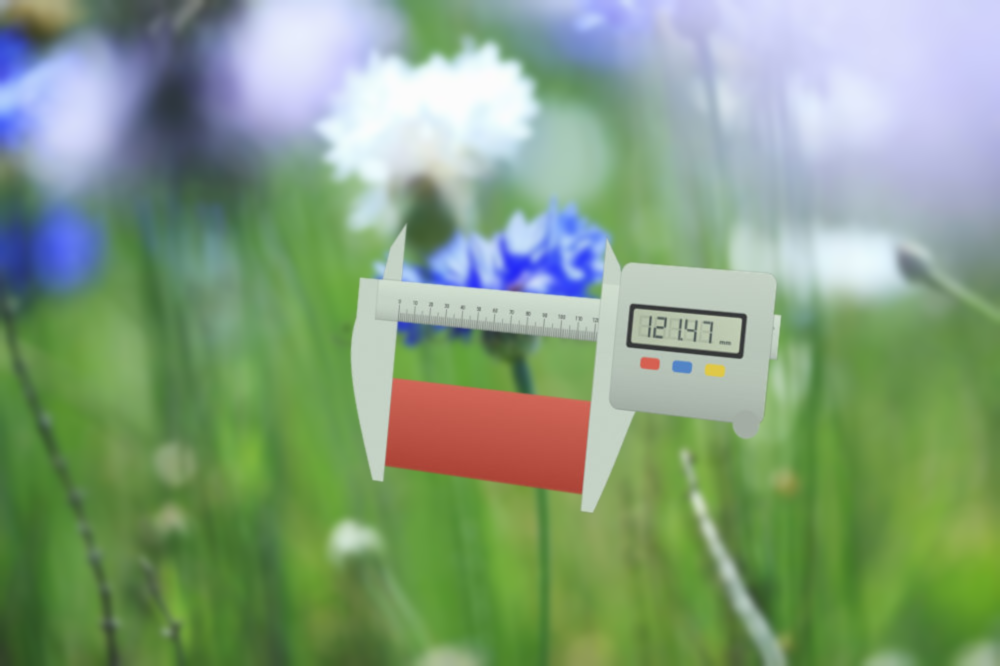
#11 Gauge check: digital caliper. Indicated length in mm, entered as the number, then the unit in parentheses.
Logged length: 121.47 (mm)
